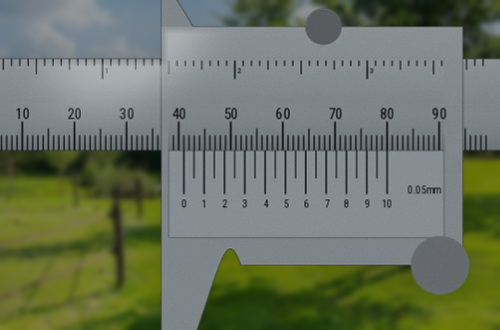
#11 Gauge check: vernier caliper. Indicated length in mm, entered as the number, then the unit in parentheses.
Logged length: 41.0 (mm)
